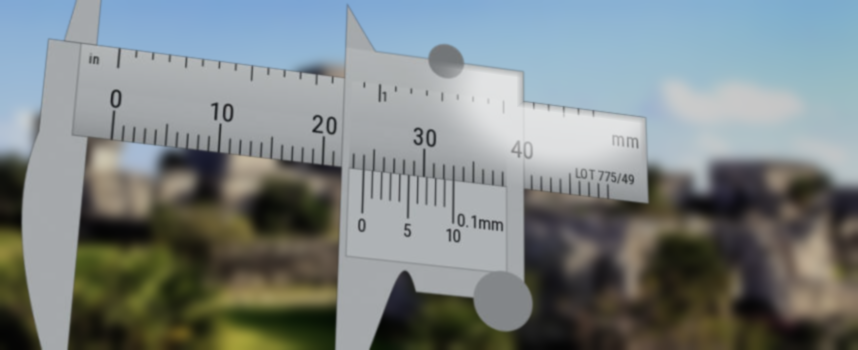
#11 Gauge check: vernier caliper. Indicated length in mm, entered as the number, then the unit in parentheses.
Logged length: 24.0 (mm)
